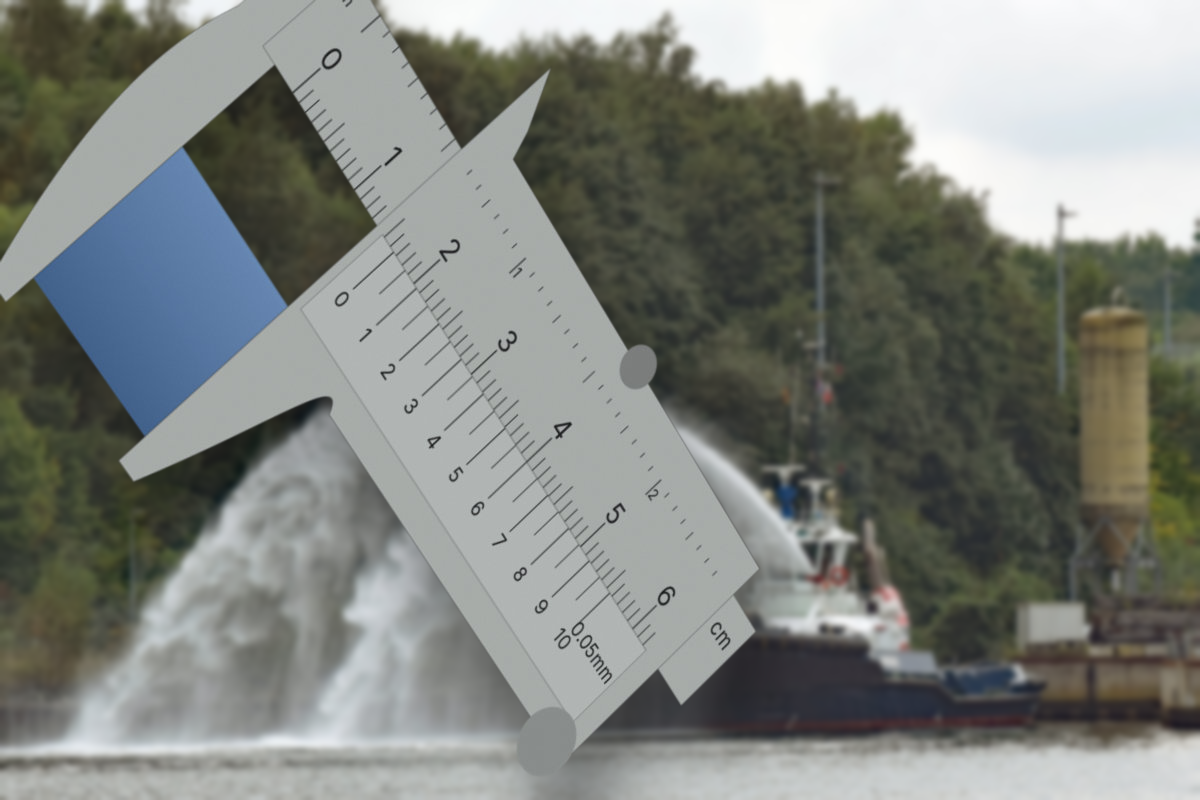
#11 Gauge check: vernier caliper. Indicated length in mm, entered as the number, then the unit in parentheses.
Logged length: 16.6 (mm)
